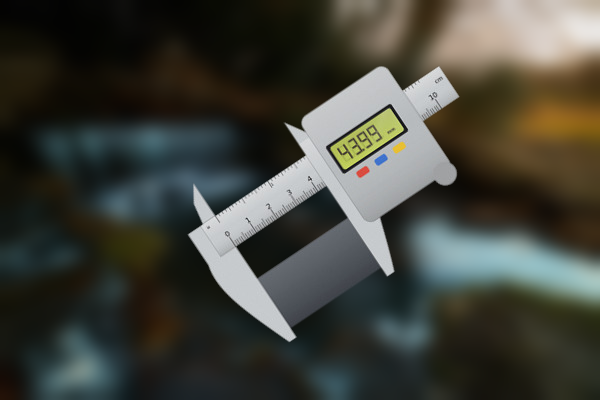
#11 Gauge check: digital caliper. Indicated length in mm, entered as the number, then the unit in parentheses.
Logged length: 43.99 (mm)
